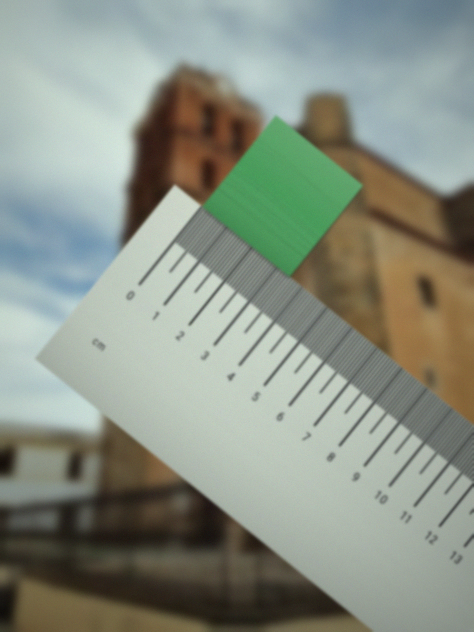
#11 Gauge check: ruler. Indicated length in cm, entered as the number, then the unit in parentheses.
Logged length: 3.5 (cm)
